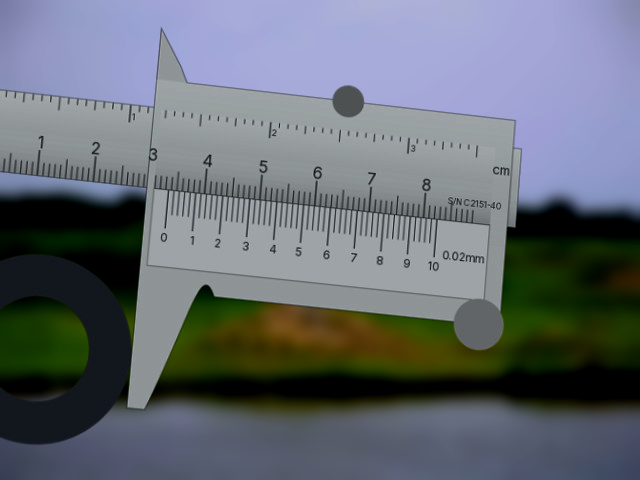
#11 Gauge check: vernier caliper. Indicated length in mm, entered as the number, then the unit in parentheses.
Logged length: 33.5 (mm)
